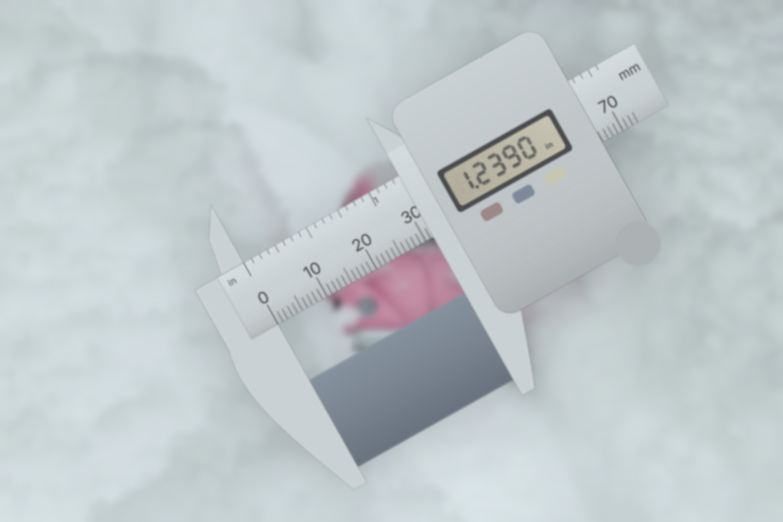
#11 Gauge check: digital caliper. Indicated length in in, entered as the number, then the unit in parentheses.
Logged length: 1.2390 (in)
